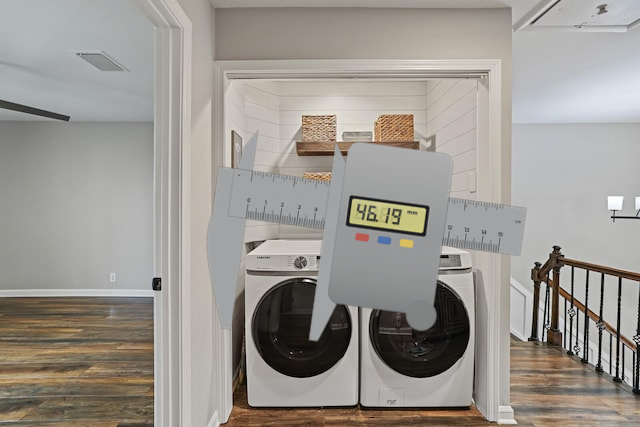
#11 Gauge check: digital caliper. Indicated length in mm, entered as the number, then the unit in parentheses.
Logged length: 46.19 (mm)
